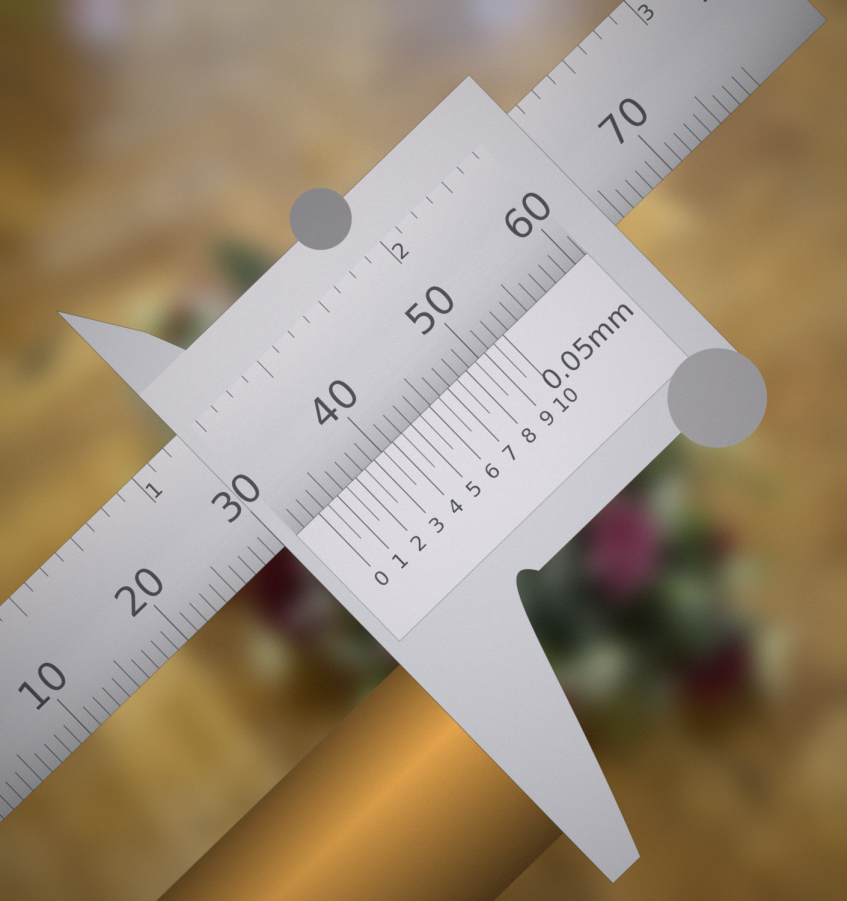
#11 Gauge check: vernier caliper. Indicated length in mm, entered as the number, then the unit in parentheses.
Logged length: 33.5 (mm)
